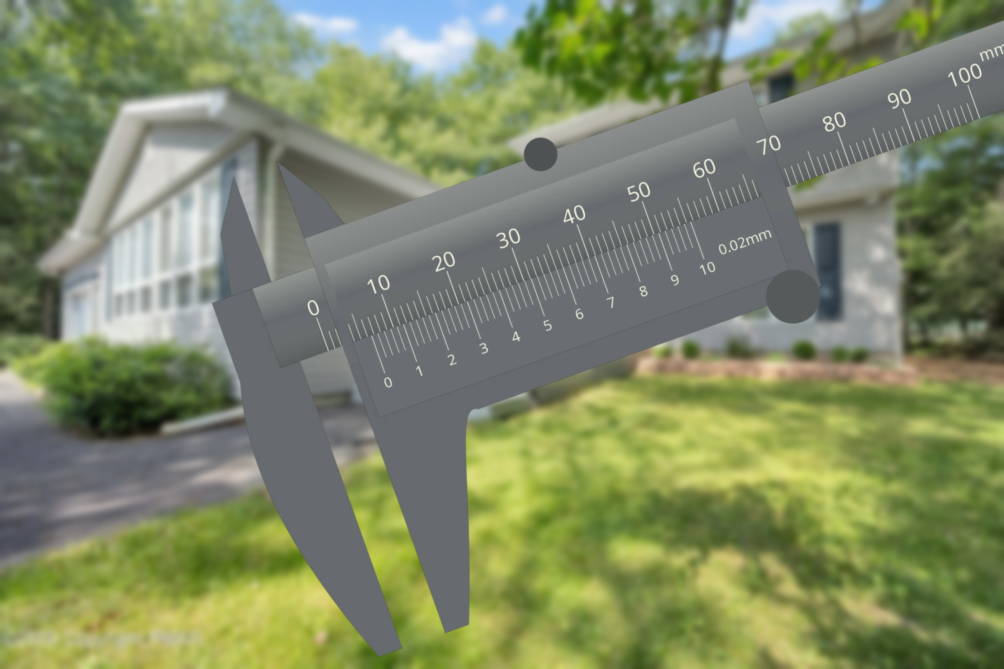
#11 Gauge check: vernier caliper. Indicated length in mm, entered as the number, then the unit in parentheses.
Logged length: 6.6 (mm)
